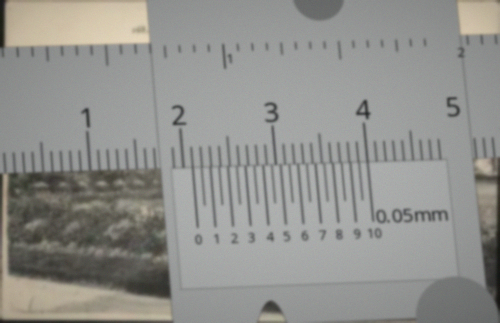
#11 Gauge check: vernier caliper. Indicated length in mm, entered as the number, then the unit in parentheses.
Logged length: 21.0 (mm)
